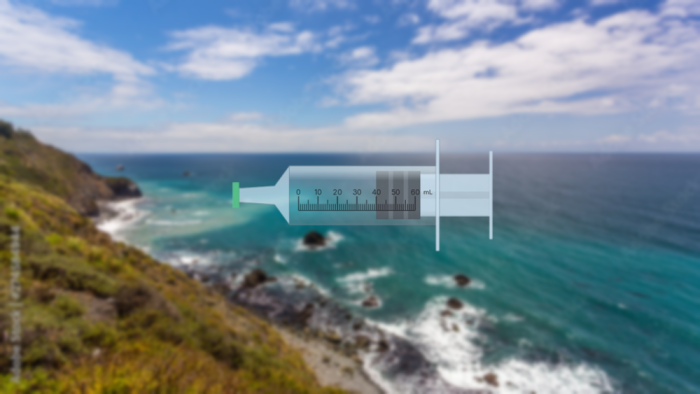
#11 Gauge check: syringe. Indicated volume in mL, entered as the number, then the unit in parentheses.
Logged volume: 40 (mL)
